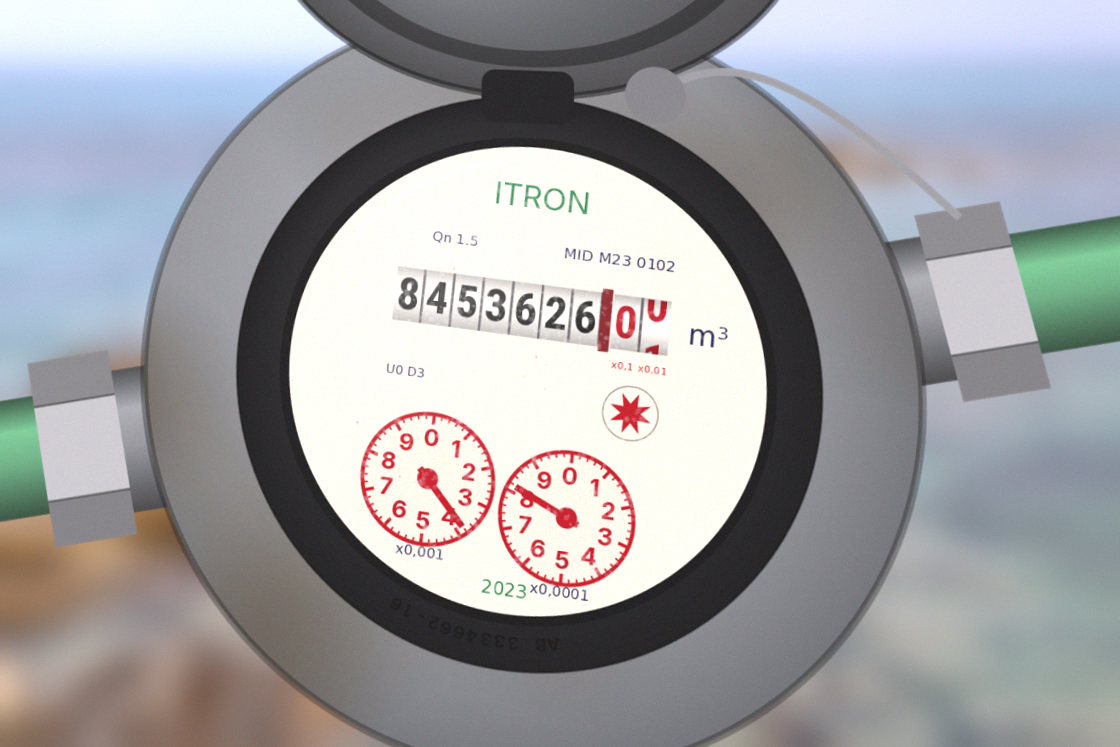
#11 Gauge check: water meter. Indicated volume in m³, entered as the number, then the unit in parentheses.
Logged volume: 8453626.0038 (m³)
